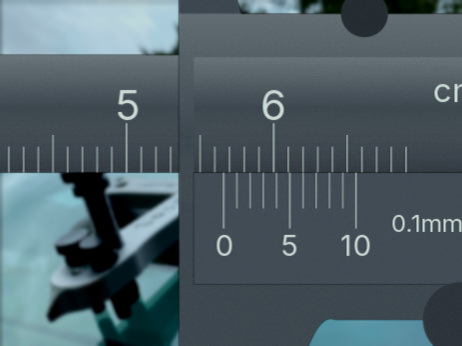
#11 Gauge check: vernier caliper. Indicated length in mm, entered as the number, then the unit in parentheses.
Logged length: 56.6 (mm)
